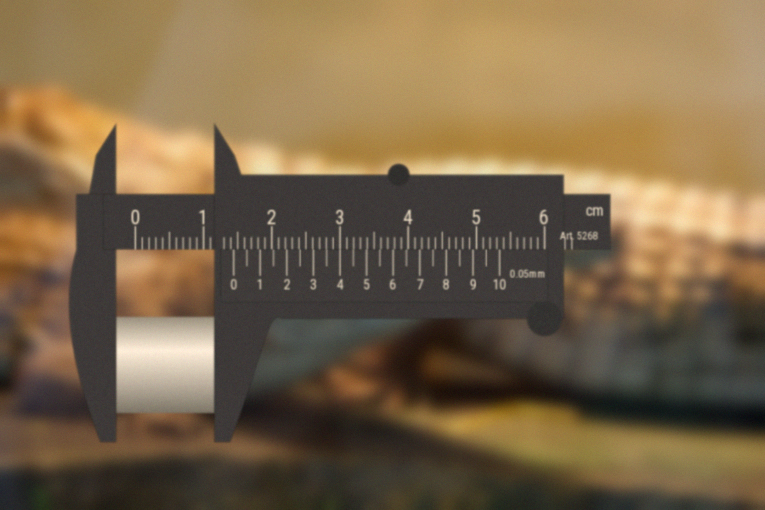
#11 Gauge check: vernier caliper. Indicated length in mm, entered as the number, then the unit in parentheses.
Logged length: 14.4 (mm)
